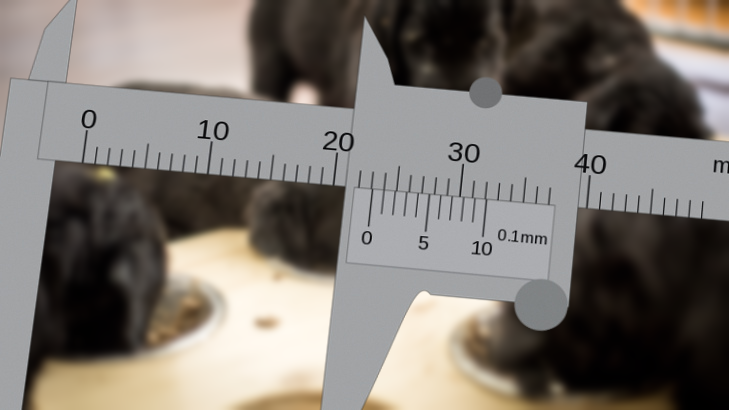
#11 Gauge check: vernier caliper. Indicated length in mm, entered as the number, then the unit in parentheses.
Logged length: 23.1 (mm)
